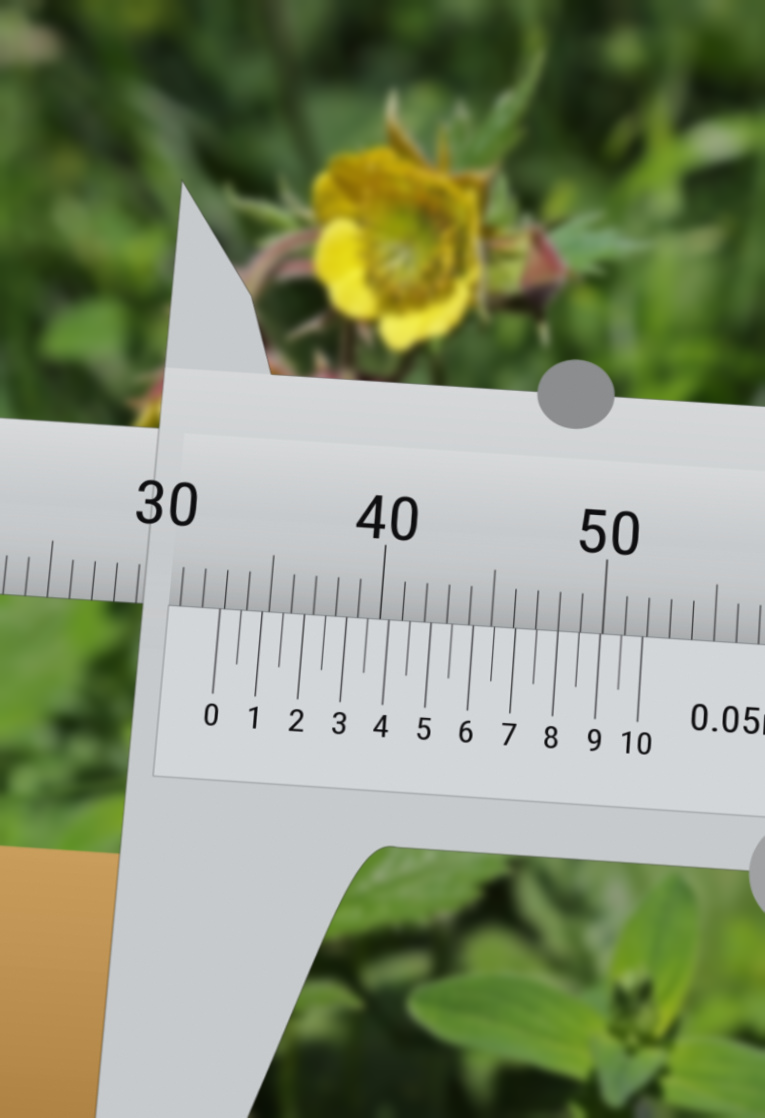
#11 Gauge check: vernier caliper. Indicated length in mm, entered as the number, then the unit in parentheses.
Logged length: 32.8 (mm)
